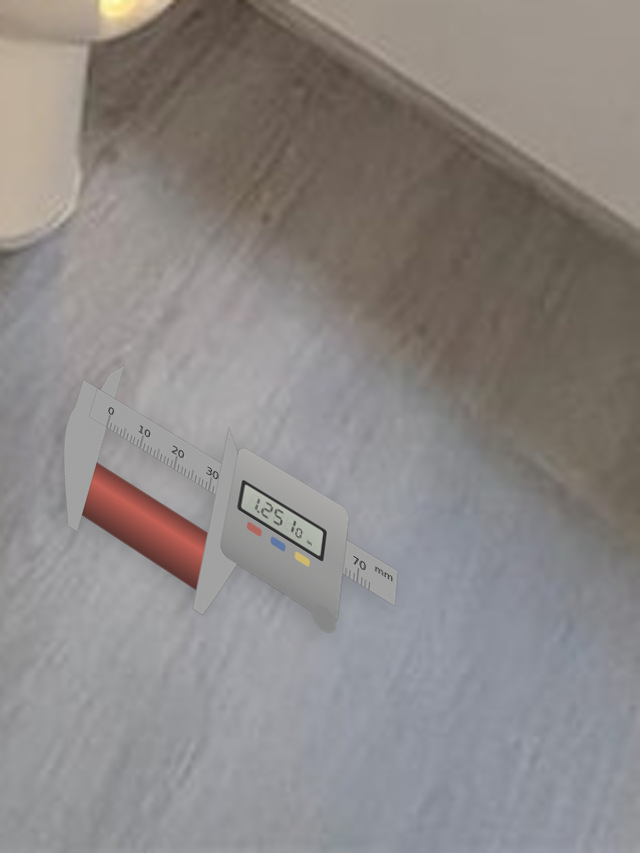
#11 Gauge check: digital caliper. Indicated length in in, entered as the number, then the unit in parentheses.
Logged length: 1.2510 (in)
